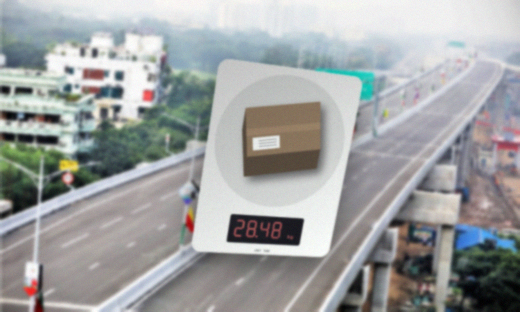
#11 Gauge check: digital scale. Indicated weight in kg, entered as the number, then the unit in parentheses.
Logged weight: 28.48 (kg)
